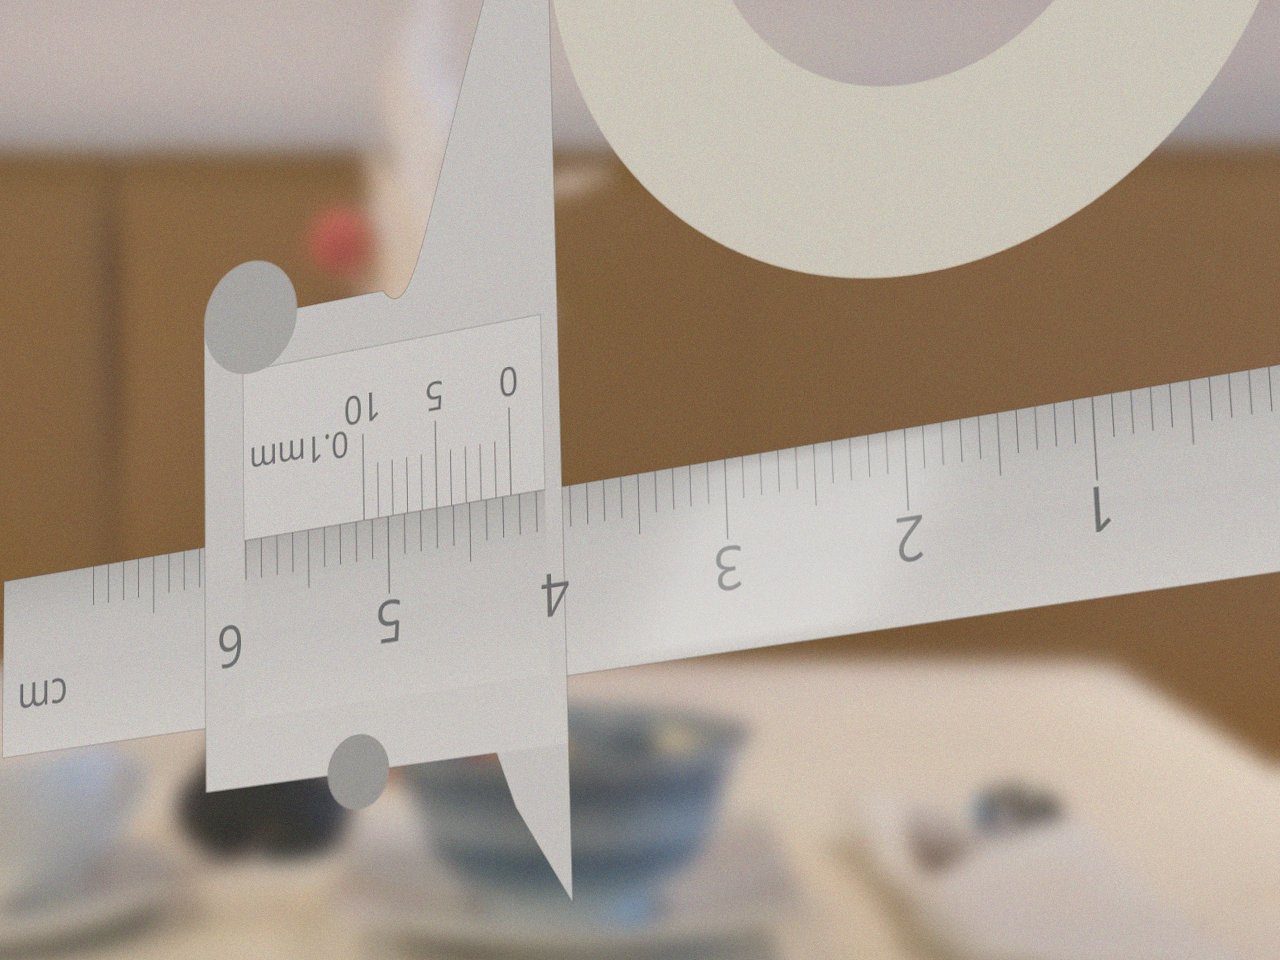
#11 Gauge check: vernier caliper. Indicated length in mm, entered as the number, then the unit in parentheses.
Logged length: 42.5 (mm)
